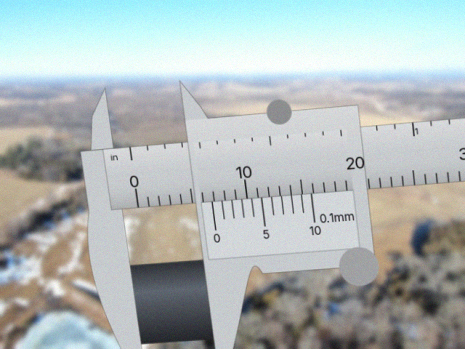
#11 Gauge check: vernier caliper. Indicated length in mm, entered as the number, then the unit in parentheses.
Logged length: 6.8 (mm)
